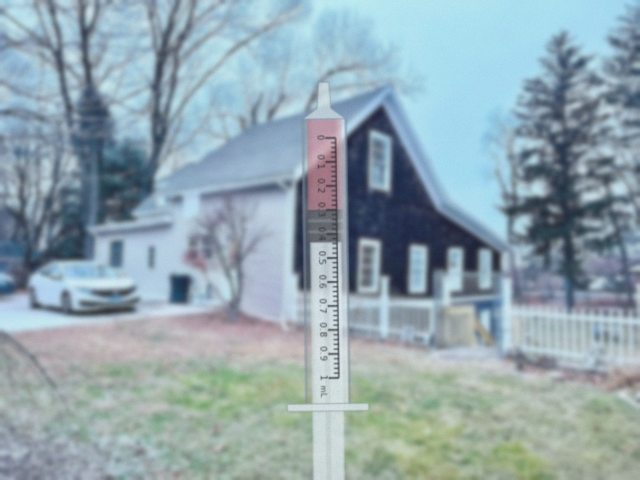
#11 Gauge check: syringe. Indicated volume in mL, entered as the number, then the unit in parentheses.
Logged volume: 0.3 (mL)
